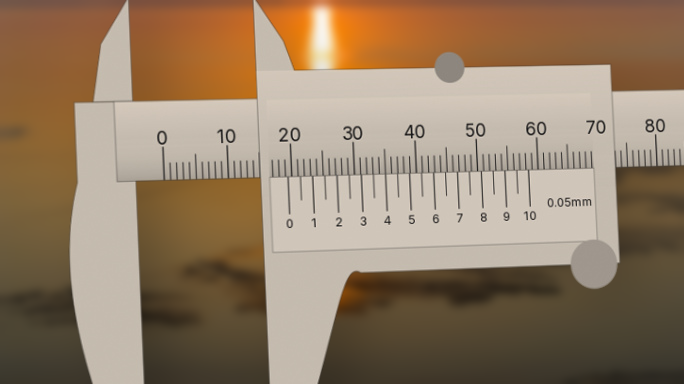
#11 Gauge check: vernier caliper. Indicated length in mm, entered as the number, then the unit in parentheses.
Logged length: 19.4 (mm)
